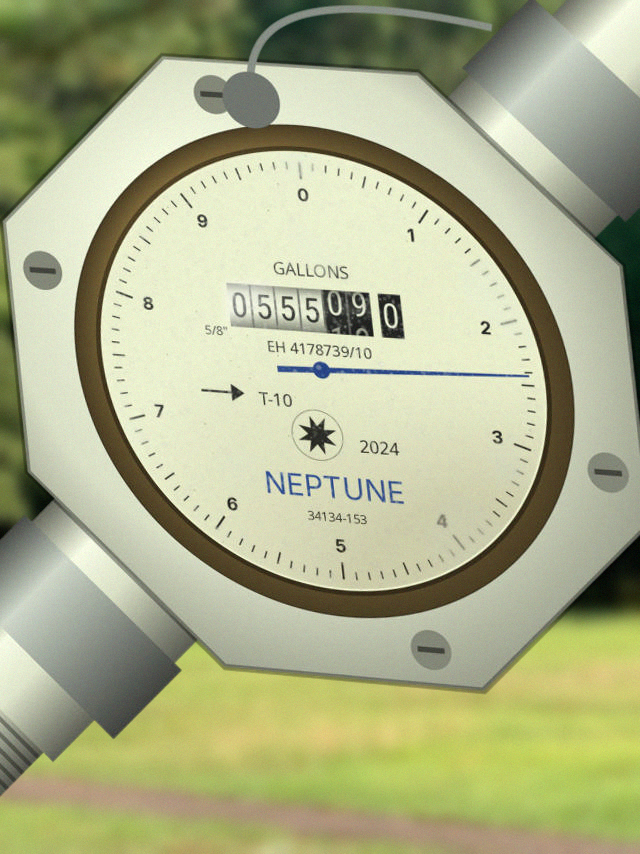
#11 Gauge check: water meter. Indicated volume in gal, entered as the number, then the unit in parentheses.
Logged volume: 555092.4 (gal)
